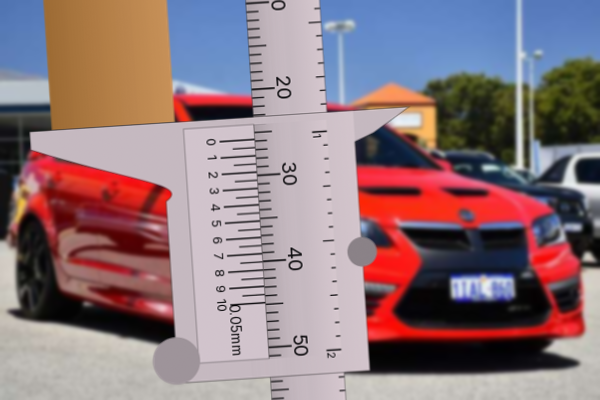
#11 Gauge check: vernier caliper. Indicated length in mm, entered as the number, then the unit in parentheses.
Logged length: 25.8 (mm)
